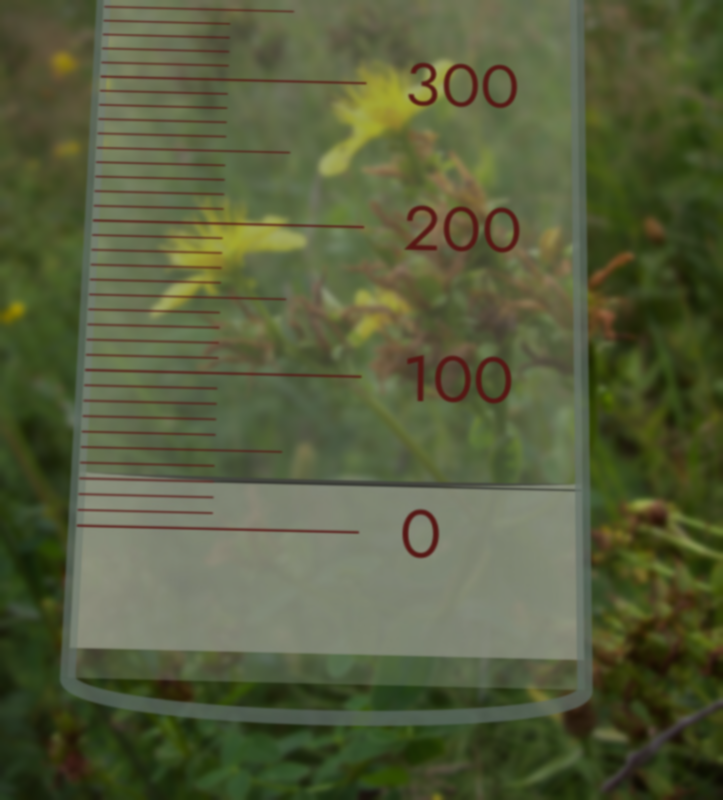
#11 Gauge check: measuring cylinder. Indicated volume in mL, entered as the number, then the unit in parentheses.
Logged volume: 30 (mL)
